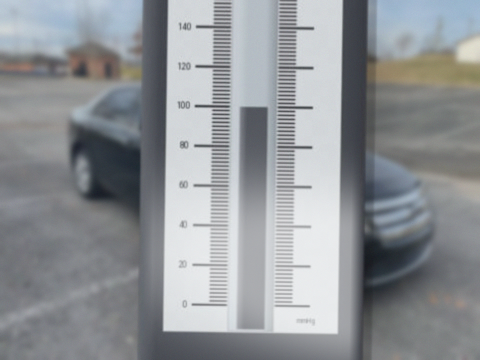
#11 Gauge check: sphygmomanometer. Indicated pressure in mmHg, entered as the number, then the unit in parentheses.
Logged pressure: 100 (mmHg)
